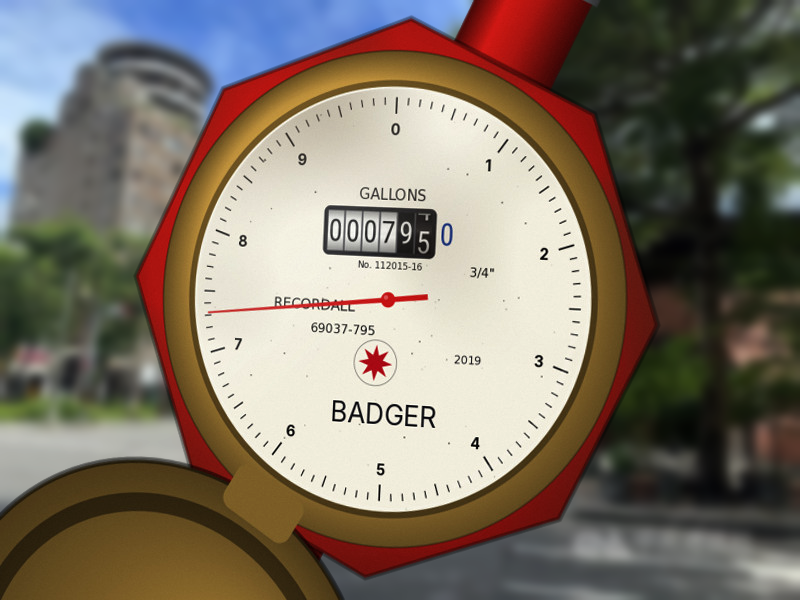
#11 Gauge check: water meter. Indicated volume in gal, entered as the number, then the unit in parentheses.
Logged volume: 7947.3 (gal)
